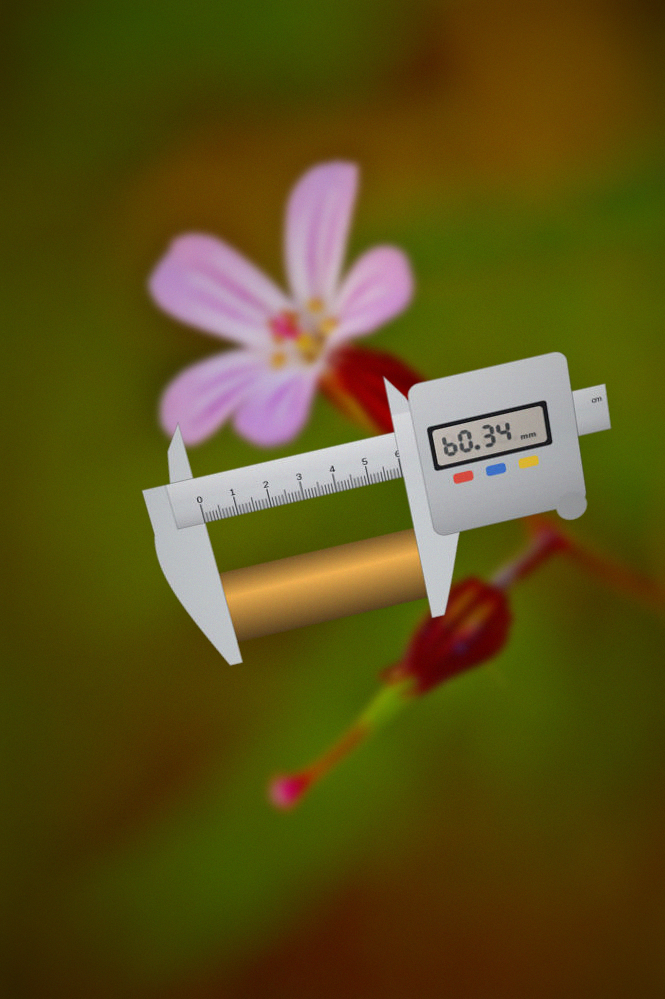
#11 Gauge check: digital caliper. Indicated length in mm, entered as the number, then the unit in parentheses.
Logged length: 60.34 (mm)
